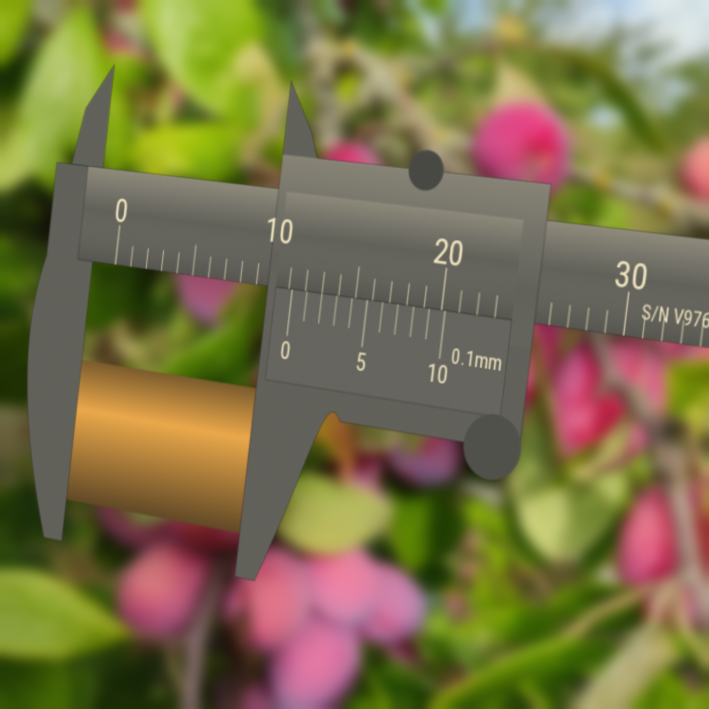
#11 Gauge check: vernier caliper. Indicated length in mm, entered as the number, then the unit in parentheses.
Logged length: 11.2 (mm)
